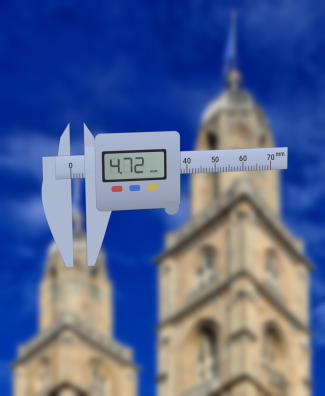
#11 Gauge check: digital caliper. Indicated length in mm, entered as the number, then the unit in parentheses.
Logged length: 4.72 (mm)
